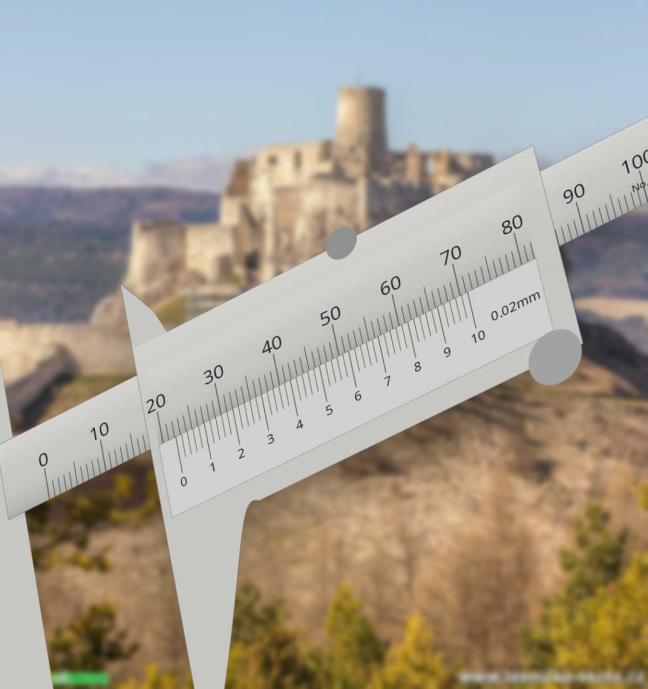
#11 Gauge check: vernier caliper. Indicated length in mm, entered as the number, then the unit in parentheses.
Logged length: 22.2 (mm)
